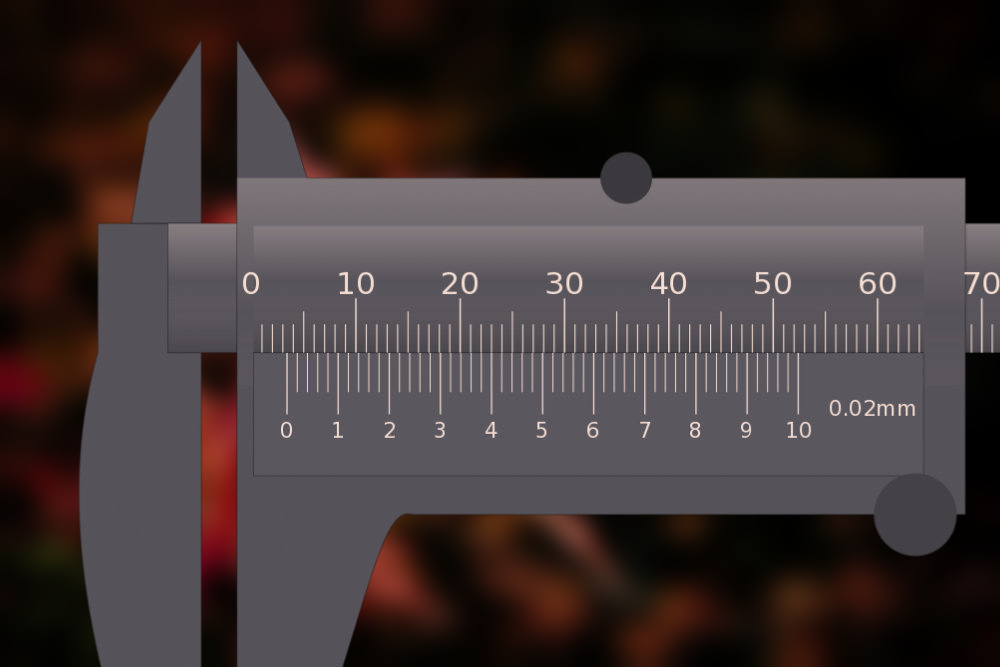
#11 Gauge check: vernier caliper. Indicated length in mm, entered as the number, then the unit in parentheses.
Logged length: 3.4 (mm)
